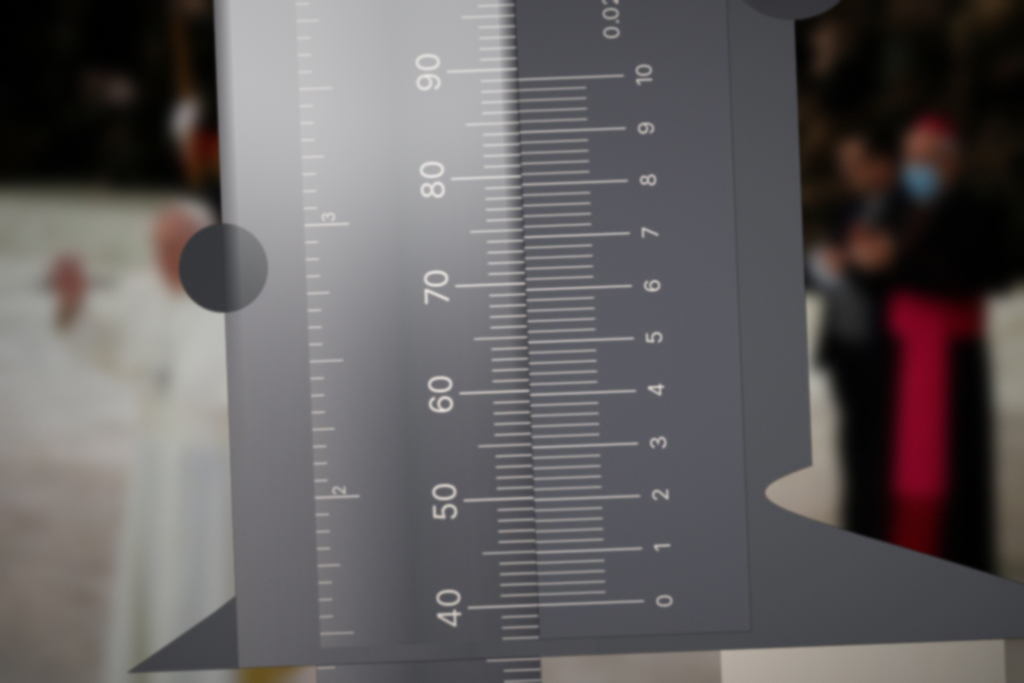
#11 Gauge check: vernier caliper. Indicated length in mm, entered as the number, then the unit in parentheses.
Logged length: 40.0 (mm)
